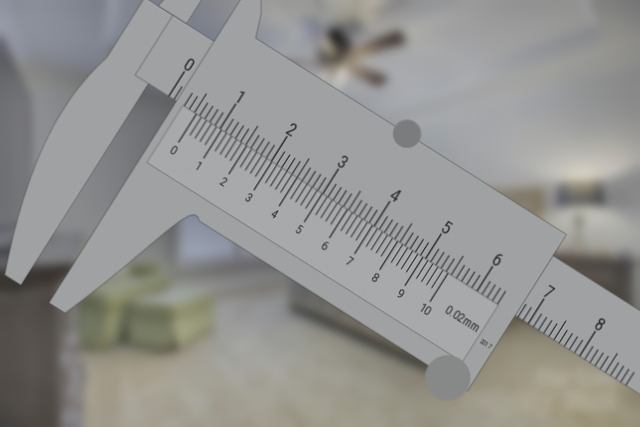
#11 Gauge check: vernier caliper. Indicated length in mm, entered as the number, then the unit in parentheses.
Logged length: 5.4 (mm)
